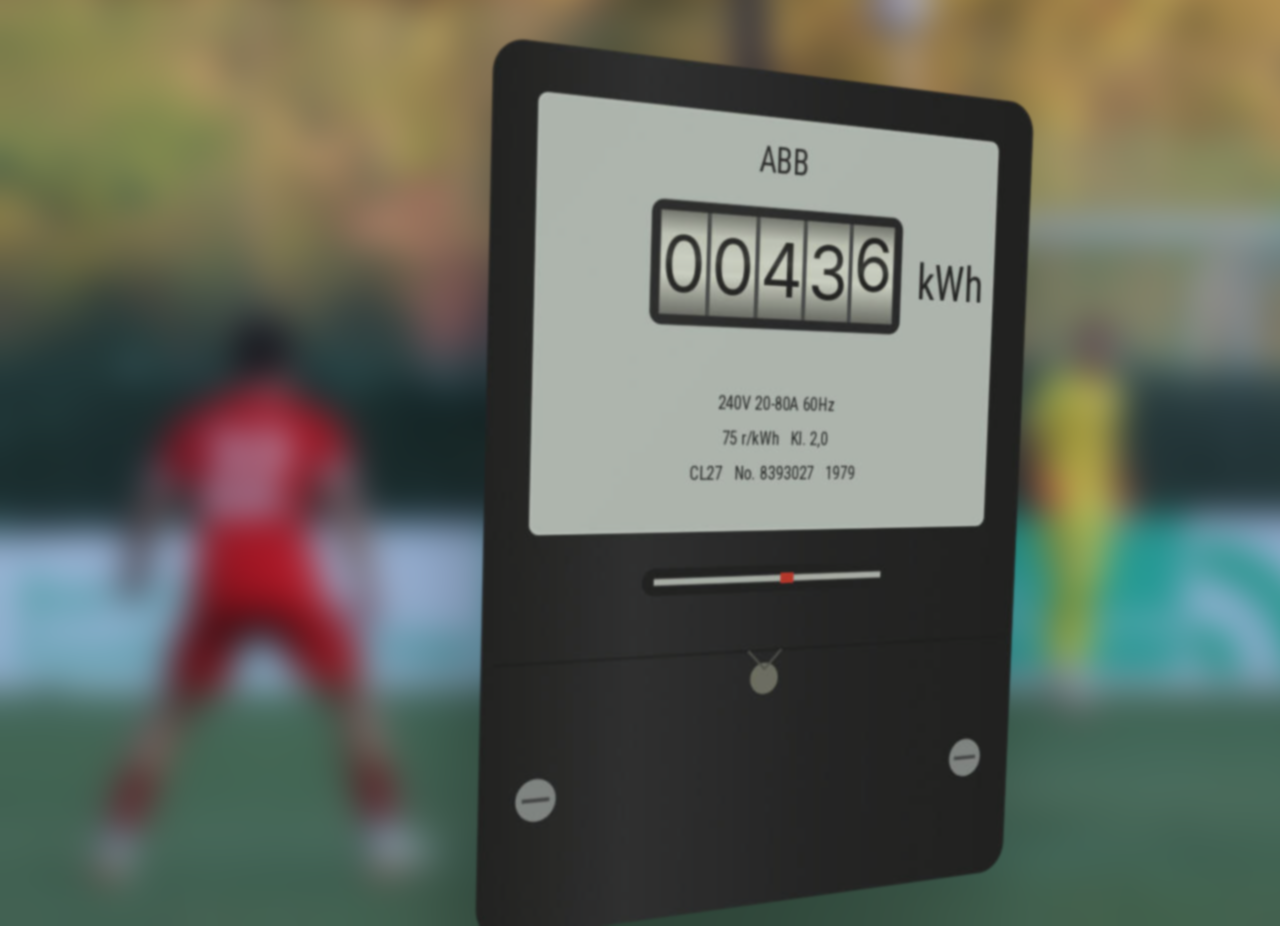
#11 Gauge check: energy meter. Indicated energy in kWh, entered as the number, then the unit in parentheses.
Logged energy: 436 (kWh)
